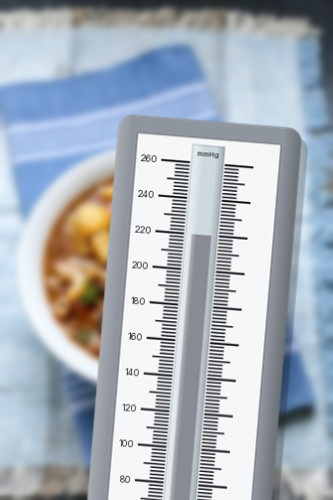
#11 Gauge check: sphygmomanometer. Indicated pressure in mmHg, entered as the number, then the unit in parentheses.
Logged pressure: 220 (mmHg)
